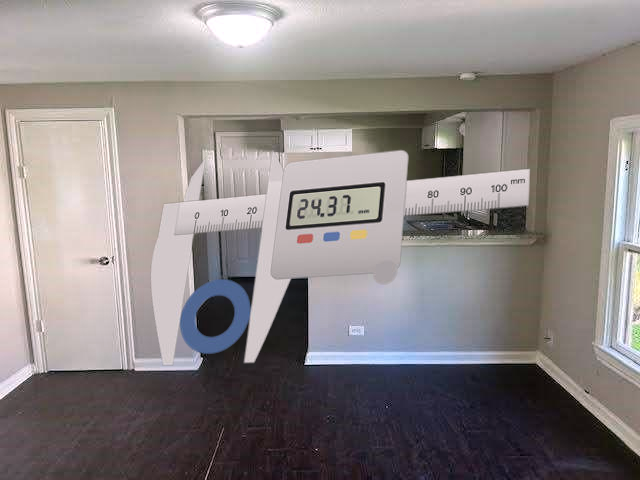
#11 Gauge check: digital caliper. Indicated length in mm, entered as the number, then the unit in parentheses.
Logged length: 24.37 (mm)
